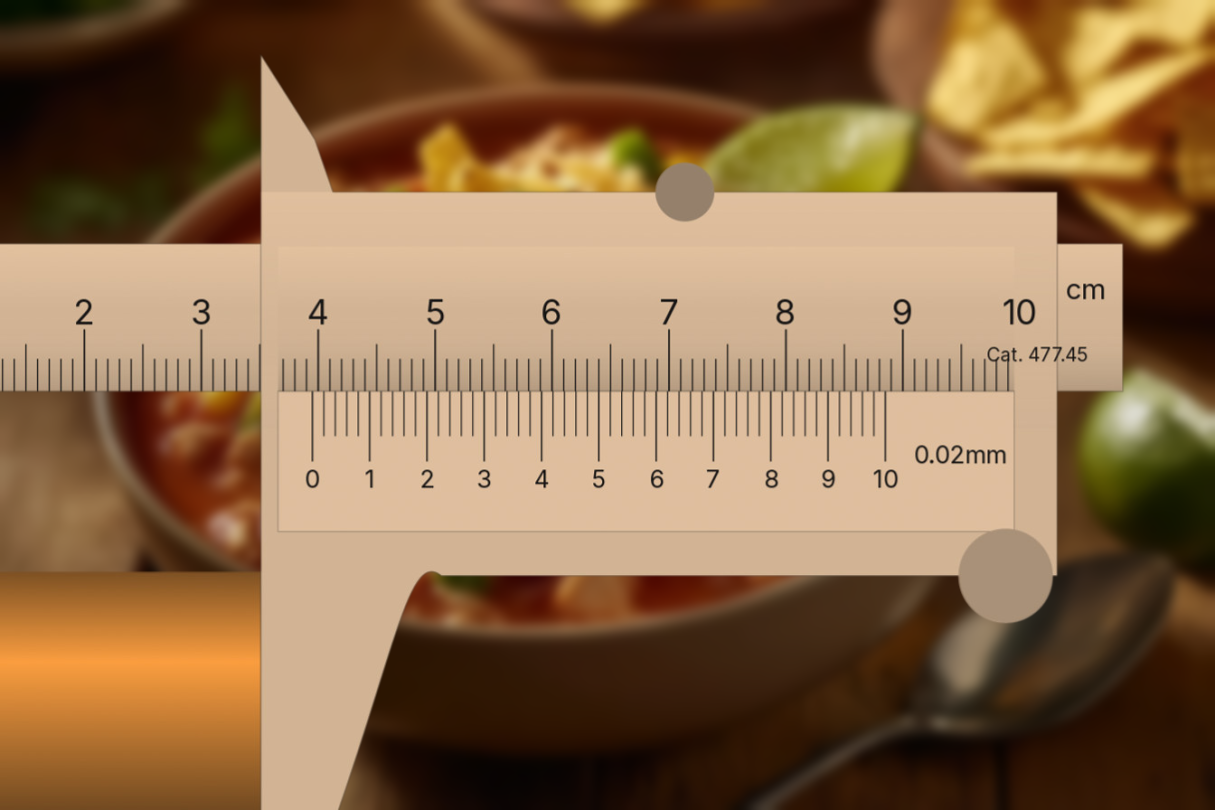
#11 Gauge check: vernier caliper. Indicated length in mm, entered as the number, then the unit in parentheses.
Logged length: 39.5 (mm)
